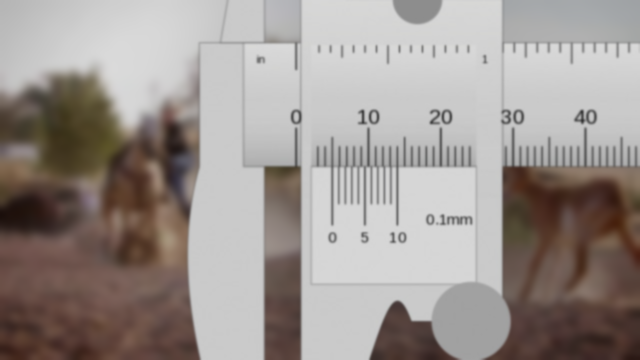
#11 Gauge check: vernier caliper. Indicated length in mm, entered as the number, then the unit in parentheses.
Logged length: 5.0 (mm)
